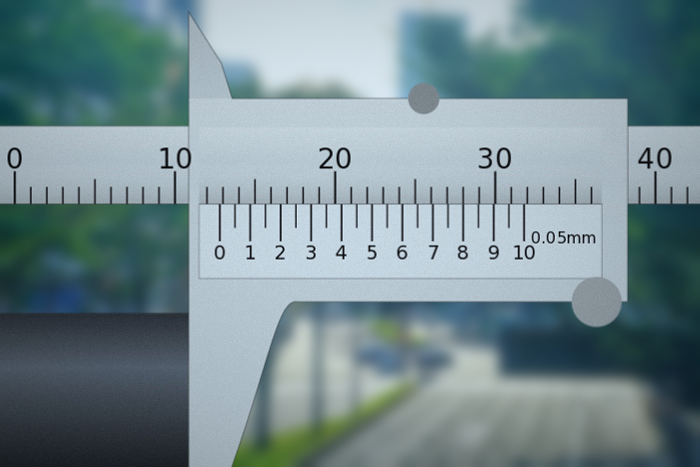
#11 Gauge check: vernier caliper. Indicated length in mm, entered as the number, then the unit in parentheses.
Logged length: 12.8 (mm)
